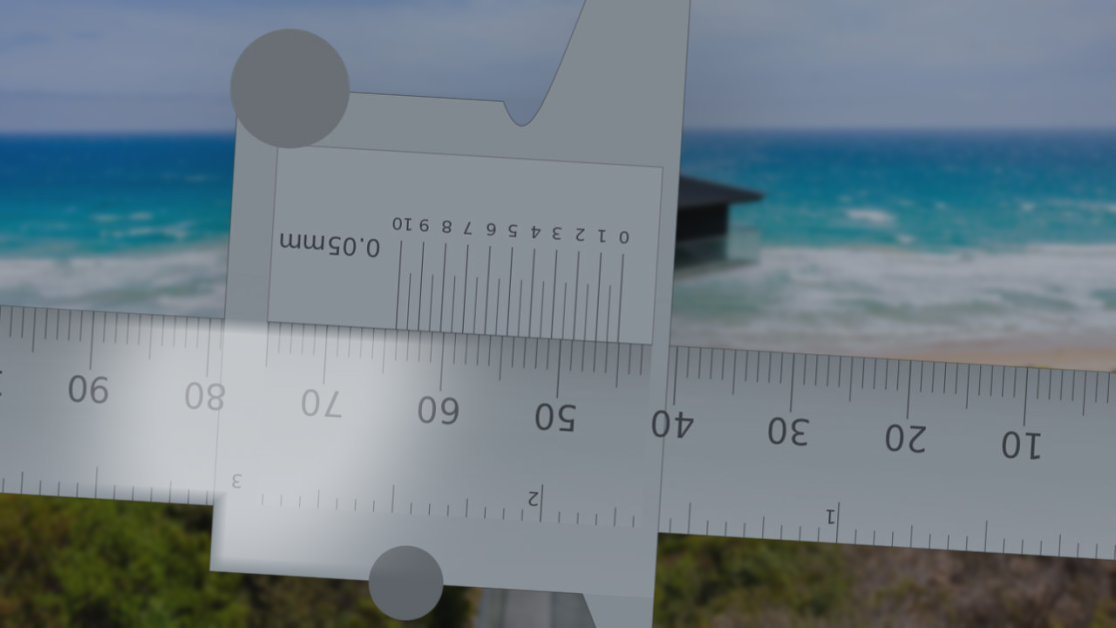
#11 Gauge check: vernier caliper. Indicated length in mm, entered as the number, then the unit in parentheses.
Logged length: 45.1 (mm)
